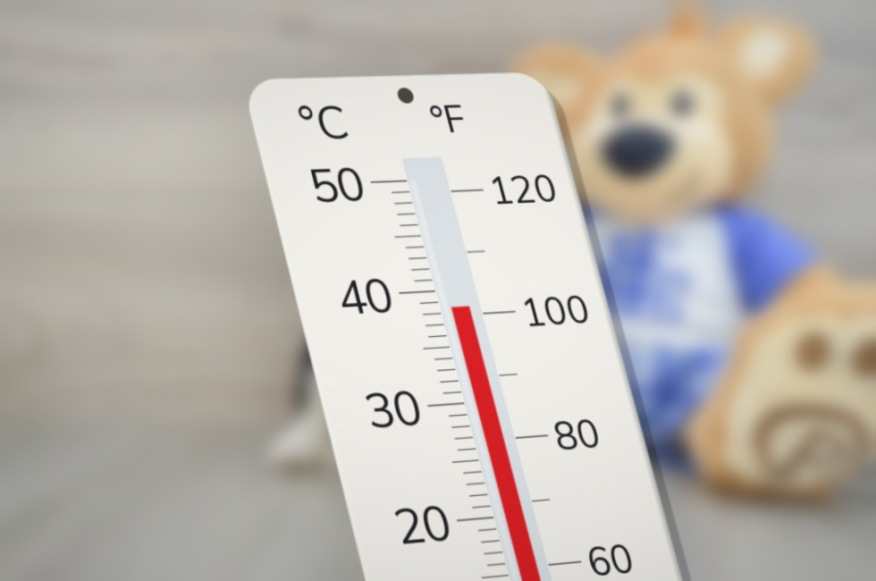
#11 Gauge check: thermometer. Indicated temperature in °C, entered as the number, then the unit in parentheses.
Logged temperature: 38.5 (°C)
